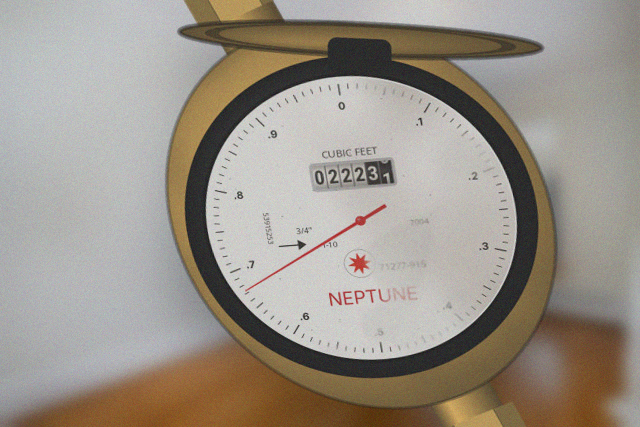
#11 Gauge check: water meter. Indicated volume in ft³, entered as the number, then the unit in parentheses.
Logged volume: 22230.67 (ft³)
